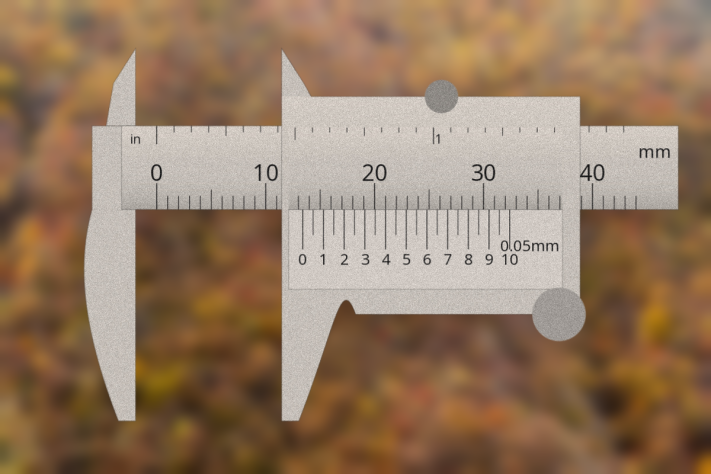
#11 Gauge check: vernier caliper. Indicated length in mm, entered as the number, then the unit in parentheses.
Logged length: 13.4 (mm)
